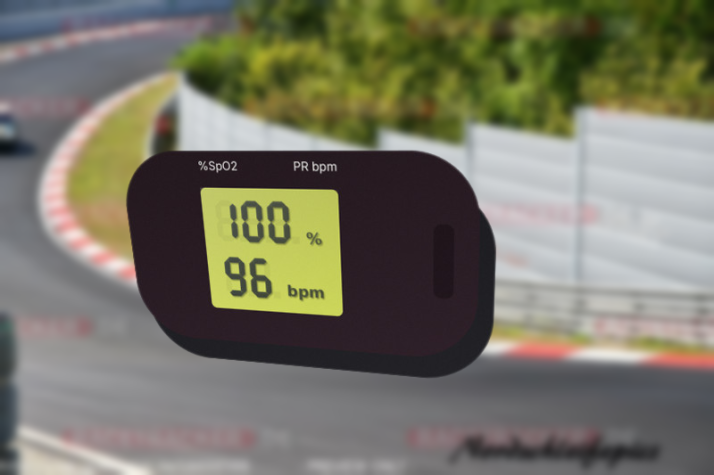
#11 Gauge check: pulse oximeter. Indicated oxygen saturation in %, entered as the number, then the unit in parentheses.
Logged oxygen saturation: 100 (%)
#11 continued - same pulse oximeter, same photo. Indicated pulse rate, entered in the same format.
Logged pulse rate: 96 (bpm)
